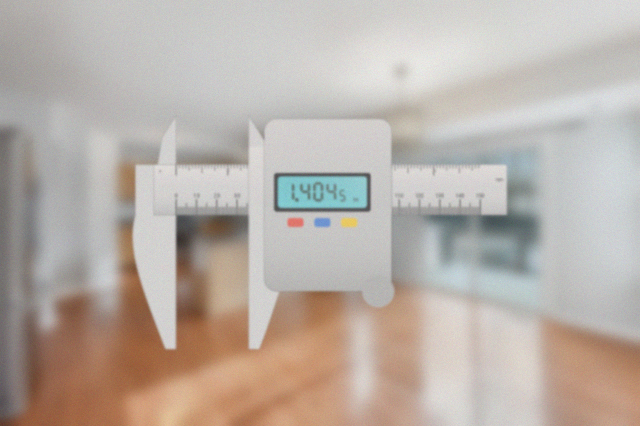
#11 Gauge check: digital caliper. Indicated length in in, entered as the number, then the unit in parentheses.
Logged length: 1.4045 (in)
